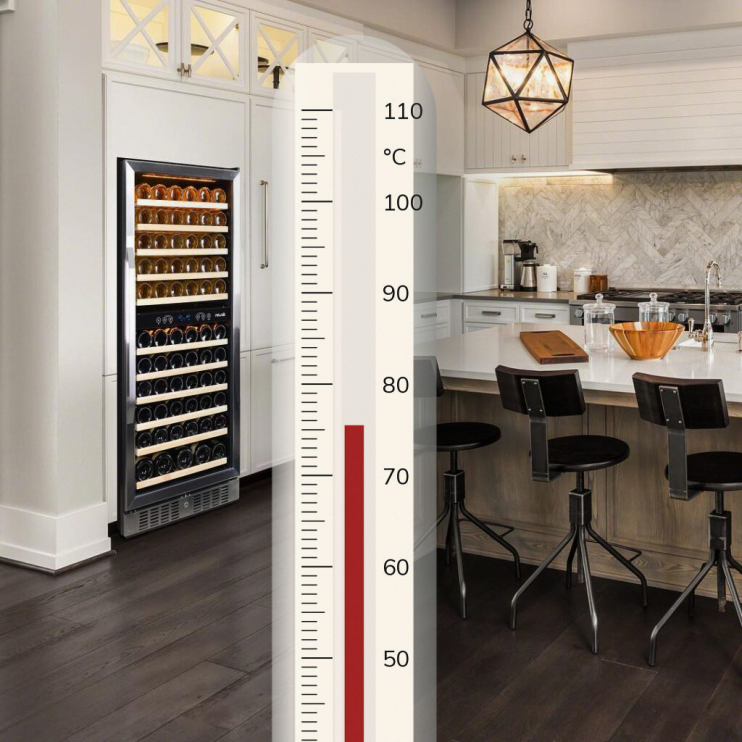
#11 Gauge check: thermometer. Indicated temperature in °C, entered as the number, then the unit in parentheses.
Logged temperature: 75.5 (°C)
